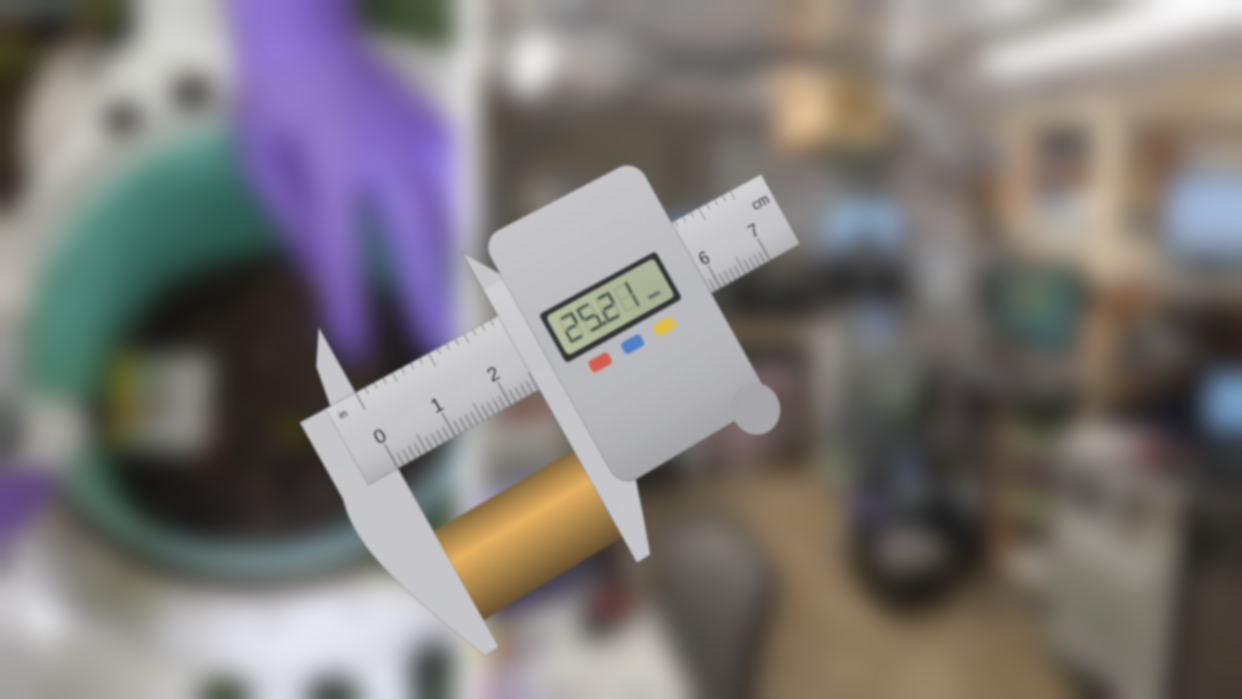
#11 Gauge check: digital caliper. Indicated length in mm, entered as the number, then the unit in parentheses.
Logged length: 25.21 (mm)
